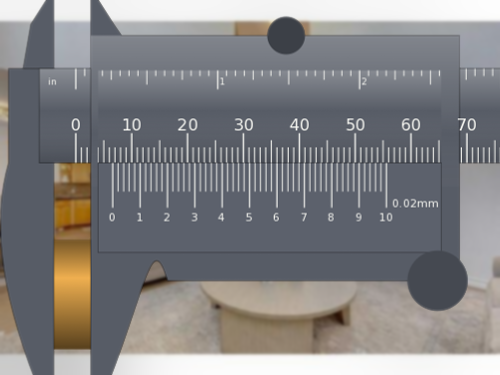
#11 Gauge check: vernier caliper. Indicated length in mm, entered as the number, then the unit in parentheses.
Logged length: 6.6 (mm)
